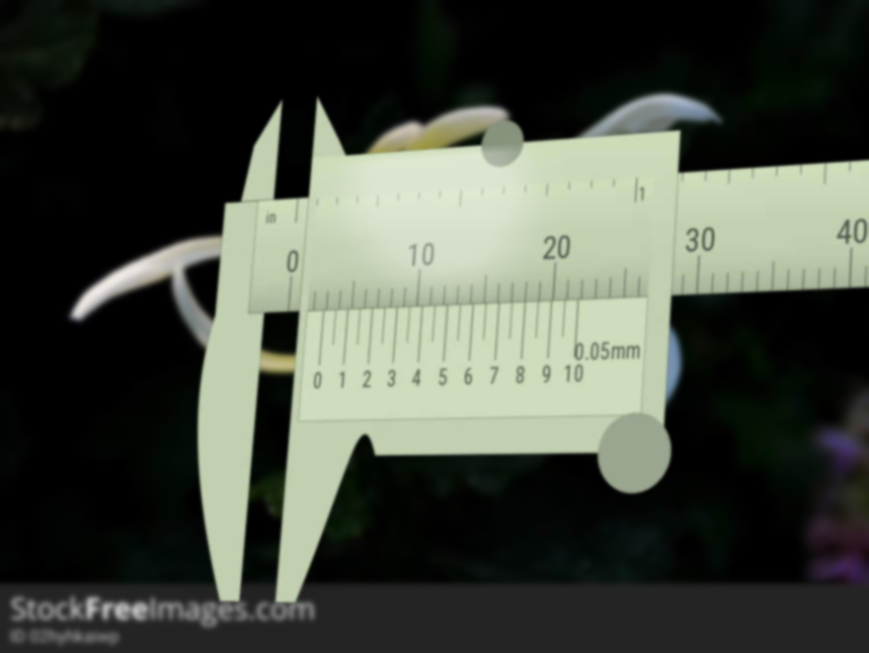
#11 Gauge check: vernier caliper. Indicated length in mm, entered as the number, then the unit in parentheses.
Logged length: 2.8 (mm)
